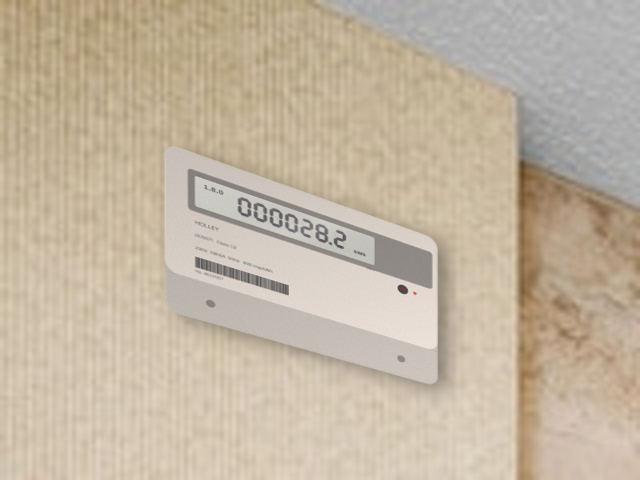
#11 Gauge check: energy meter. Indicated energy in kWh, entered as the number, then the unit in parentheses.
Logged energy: 28.2 (kWh)
